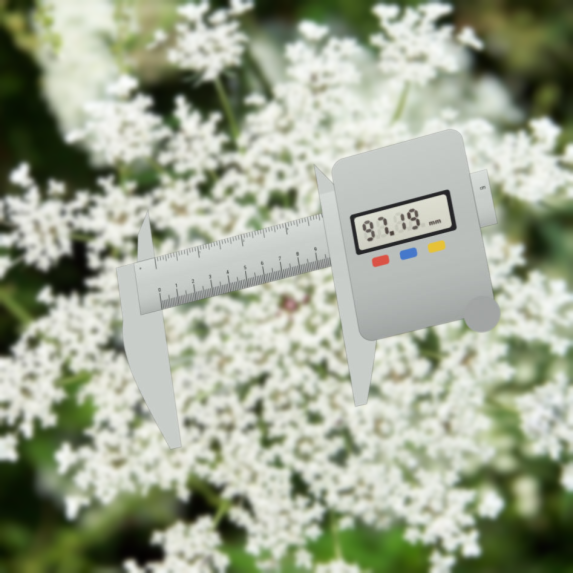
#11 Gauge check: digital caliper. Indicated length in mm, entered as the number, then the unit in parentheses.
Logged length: 97.19 (mm)
